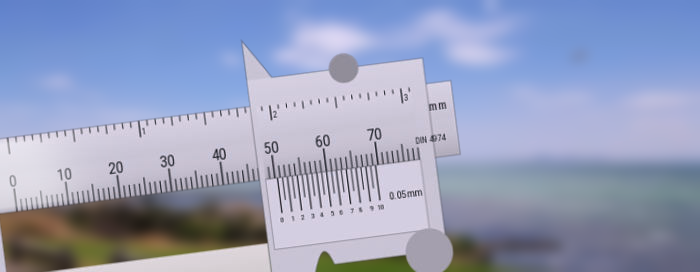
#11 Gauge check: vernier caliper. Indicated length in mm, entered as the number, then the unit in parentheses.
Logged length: 50.5 (mm)
